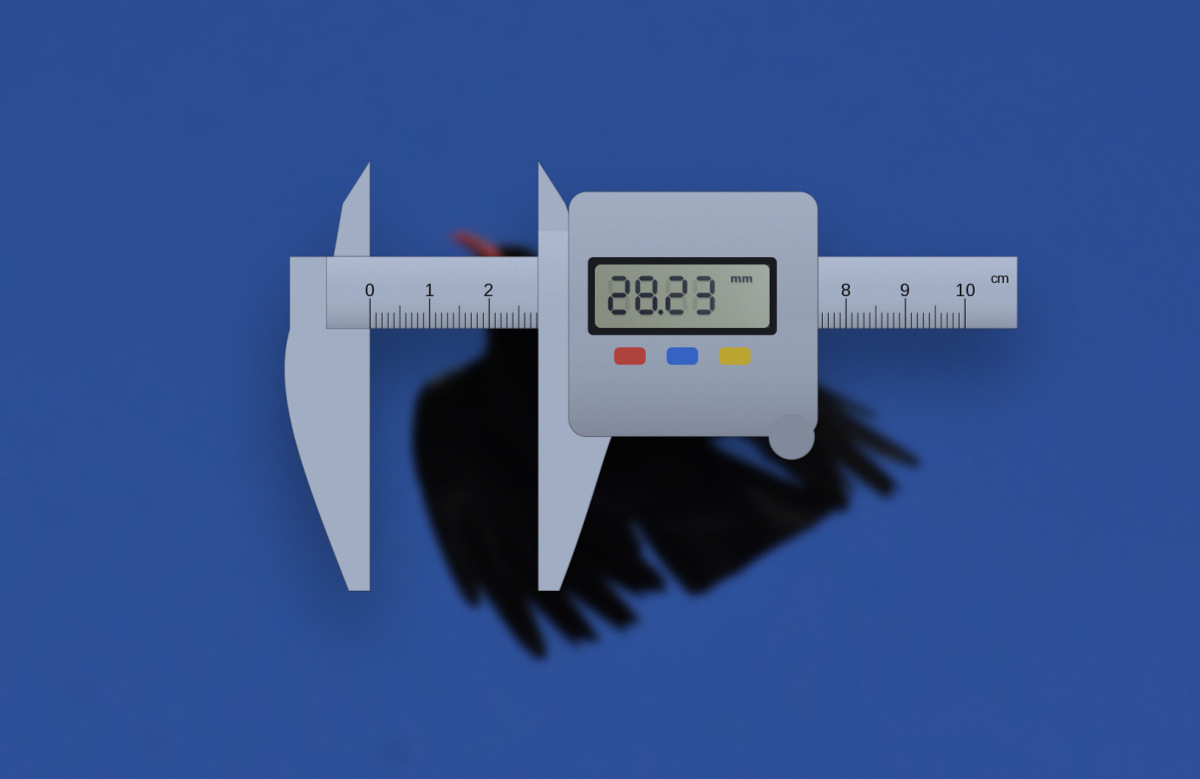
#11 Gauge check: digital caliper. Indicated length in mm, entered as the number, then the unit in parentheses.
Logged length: 28.23 (mm)
